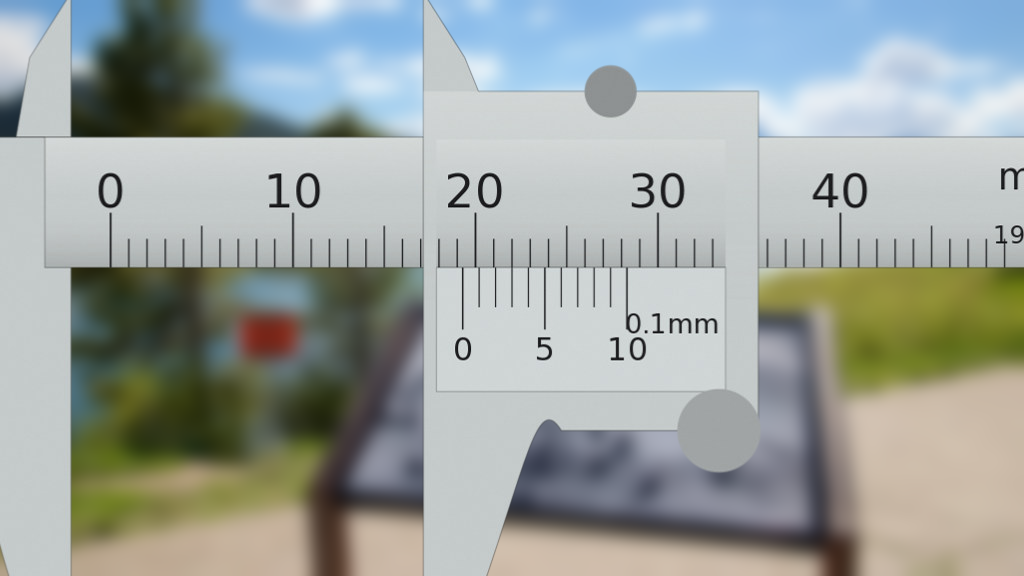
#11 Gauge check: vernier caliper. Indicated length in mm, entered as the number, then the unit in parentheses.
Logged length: 19.3 (mm)
